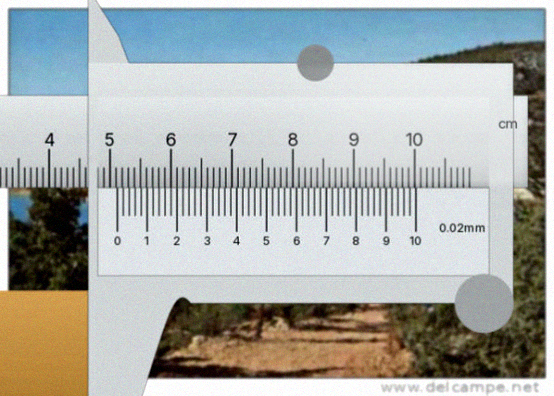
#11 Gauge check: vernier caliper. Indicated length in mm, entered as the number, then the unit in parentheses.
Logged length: 51.2 (mm)
